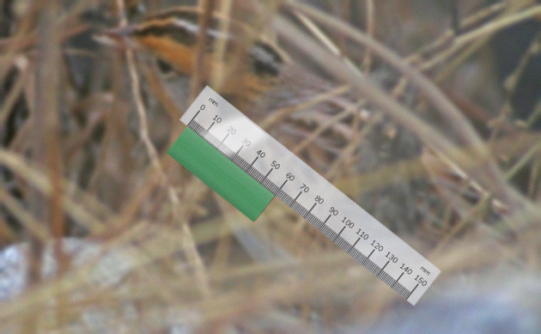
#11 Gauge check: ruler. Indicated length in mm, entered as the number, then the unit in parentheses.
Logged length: 60 (mm)
